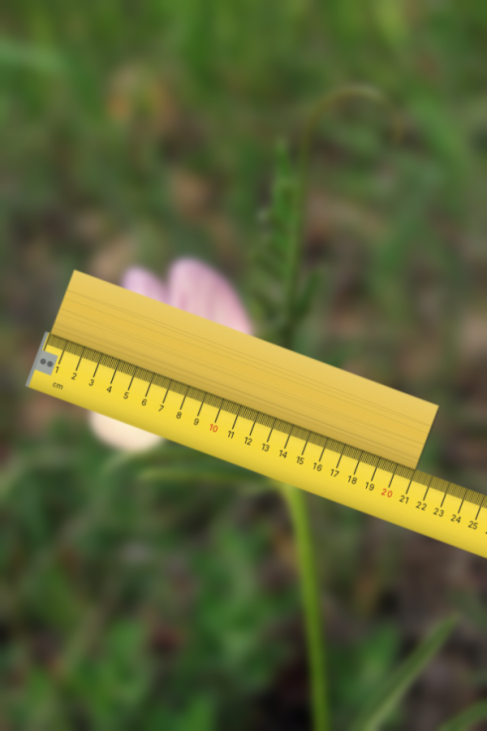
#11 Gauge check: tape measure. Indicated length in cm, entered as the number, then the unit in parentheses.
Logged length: 21 (cm)
